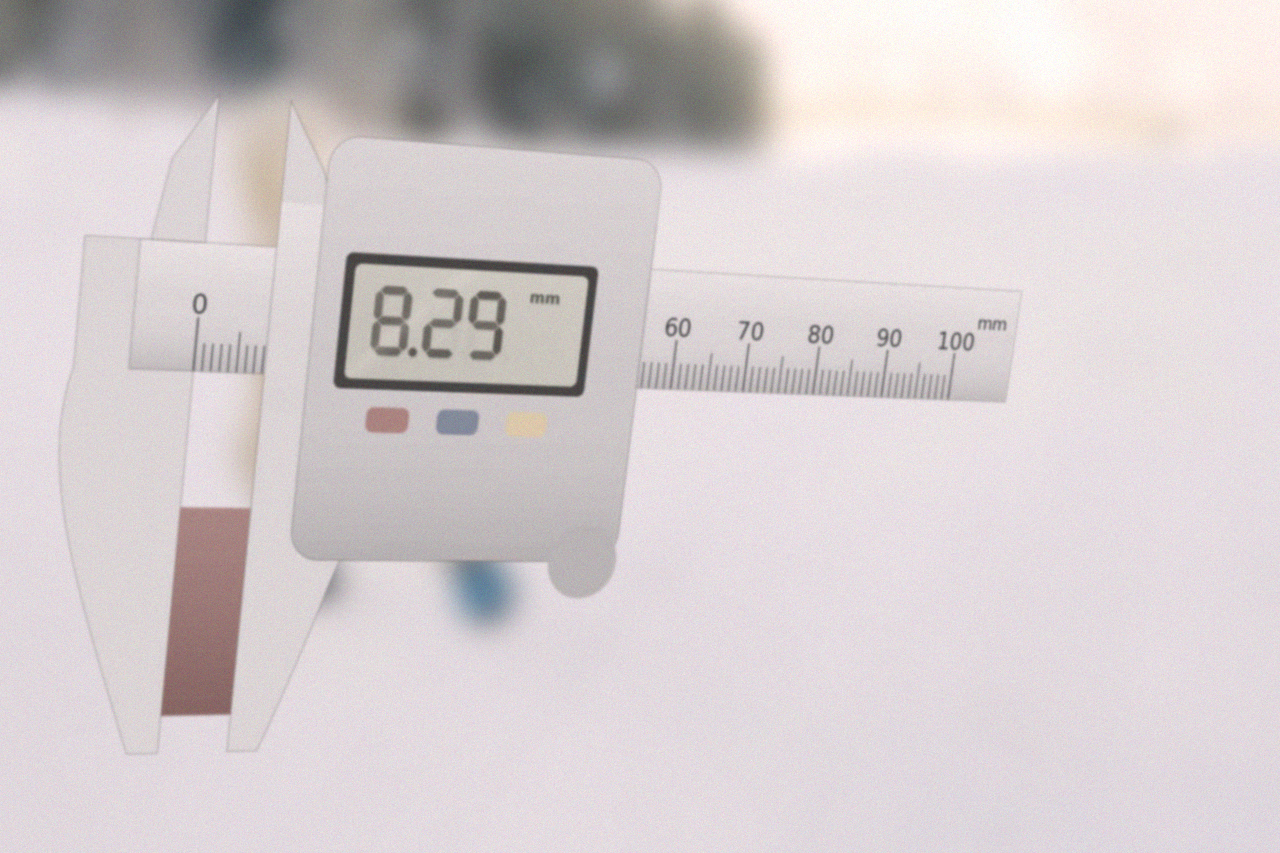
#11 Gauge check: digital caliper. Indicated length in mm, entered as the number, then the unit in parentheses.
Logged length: 8.29 (mm)
